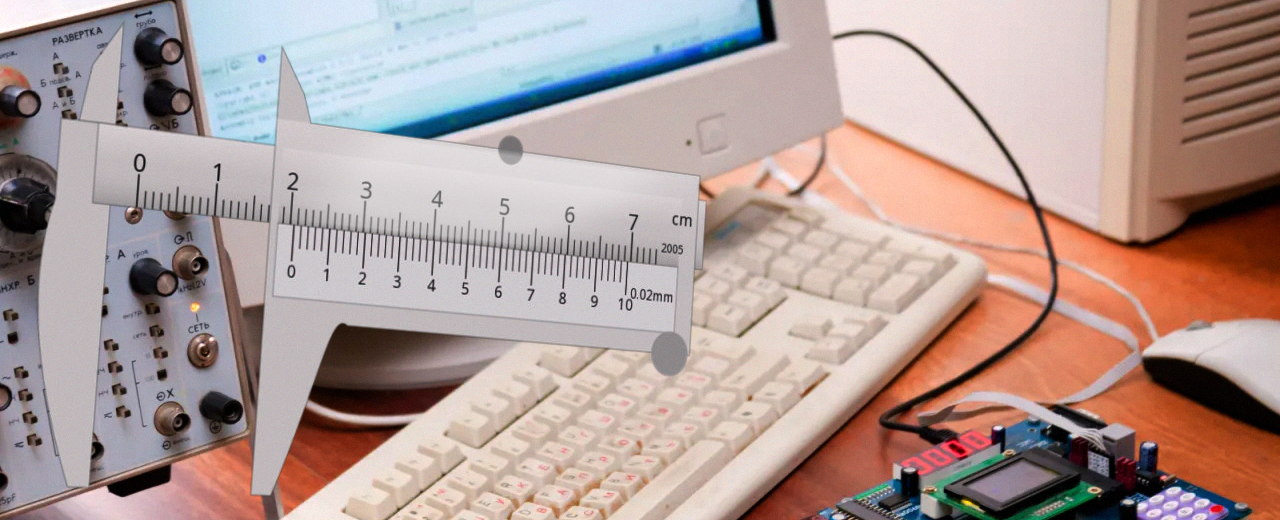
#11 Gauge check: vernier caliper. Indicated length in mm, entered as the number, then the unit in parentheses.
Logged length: 20.5 (mm)
